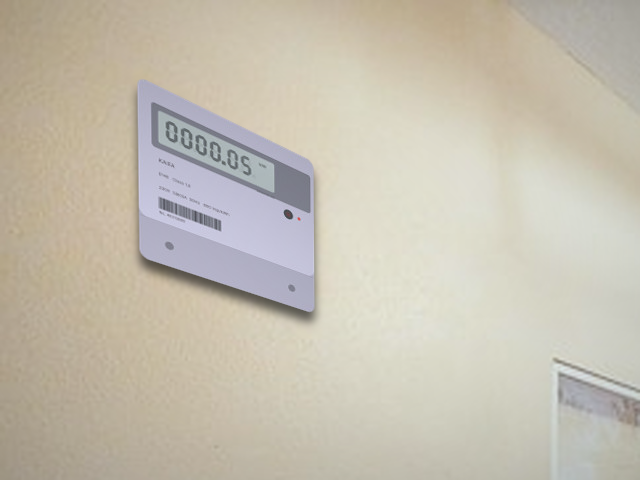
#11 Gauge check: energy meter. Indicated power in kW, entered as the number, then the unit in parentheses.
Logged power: 0.05 (kW)
